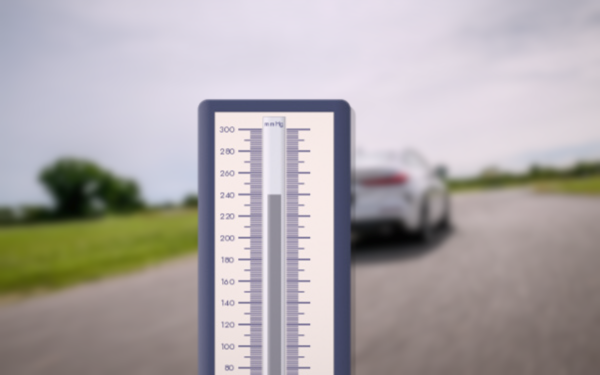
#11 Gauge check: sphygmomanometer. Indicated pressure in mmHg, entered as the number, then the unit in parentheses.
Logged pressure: 240 (mmHg)
